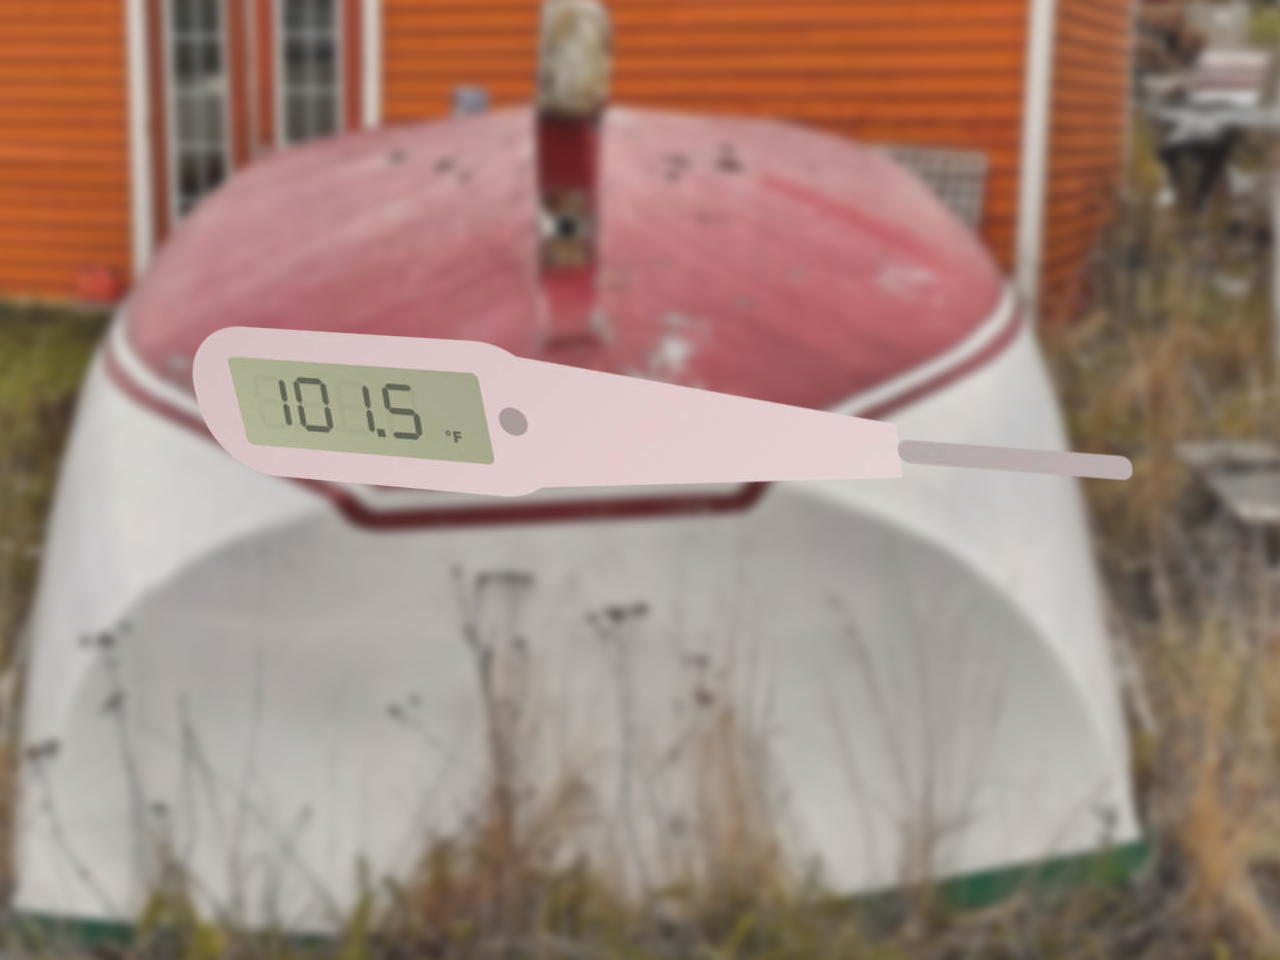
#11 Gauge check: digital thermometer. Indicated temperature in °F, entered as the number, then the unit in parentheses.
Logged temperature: 101.5 (°F)
